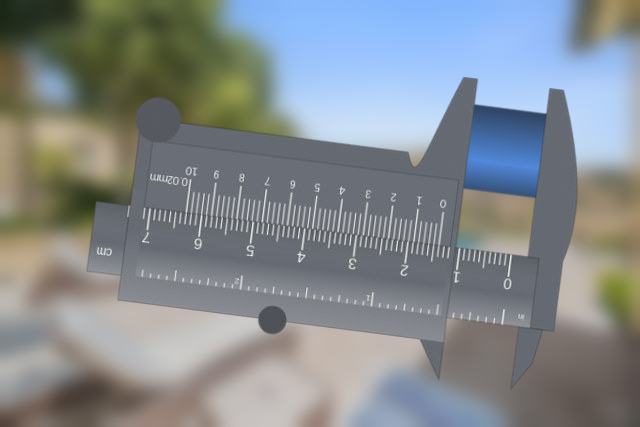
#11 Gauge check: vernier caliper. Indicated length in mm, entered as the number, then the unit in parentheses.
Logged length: 14.0 (mm)
